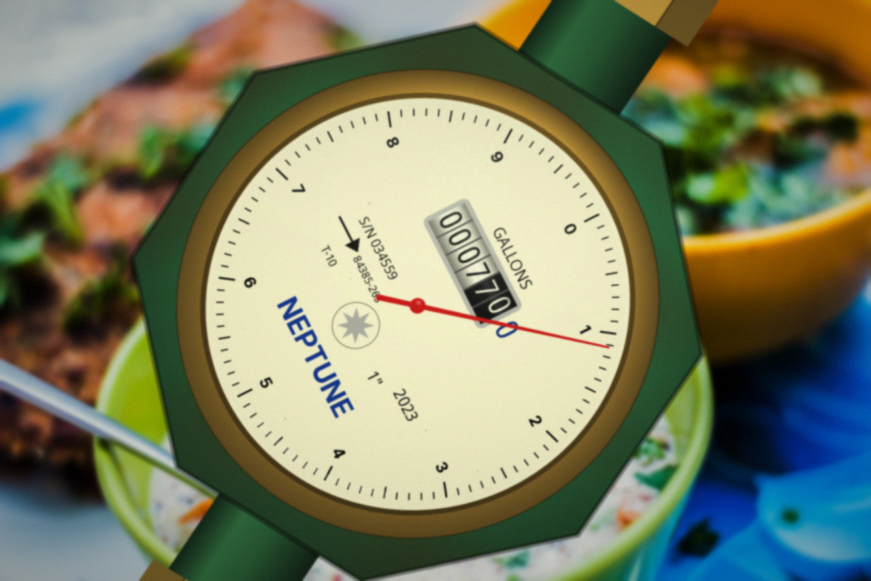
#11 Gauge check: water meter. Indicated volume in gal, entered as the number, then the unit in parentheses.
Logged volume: 7701.1 (gal)
